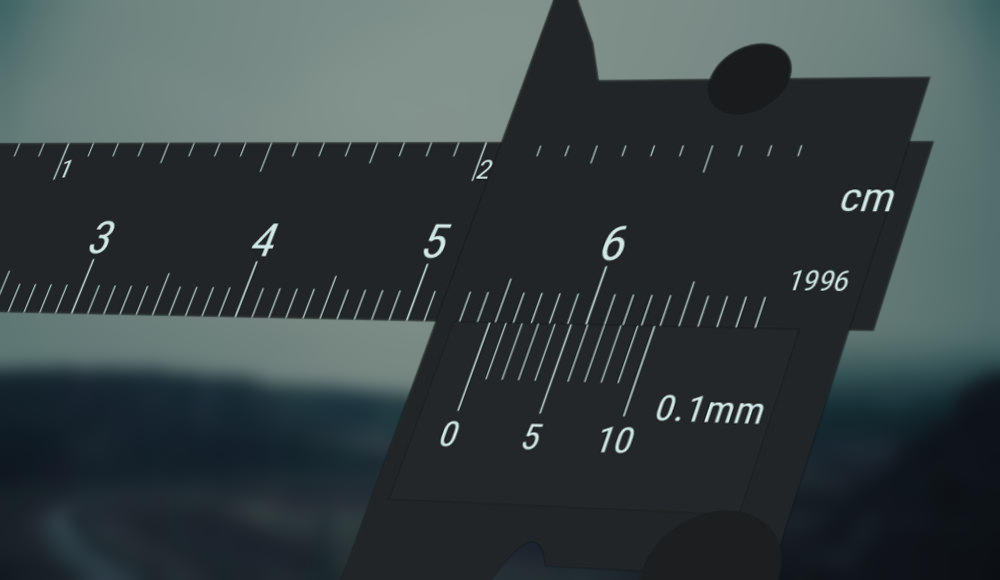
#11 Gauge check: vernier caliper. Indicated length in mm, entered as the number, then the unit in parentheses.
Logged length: 54.7 (mm)
